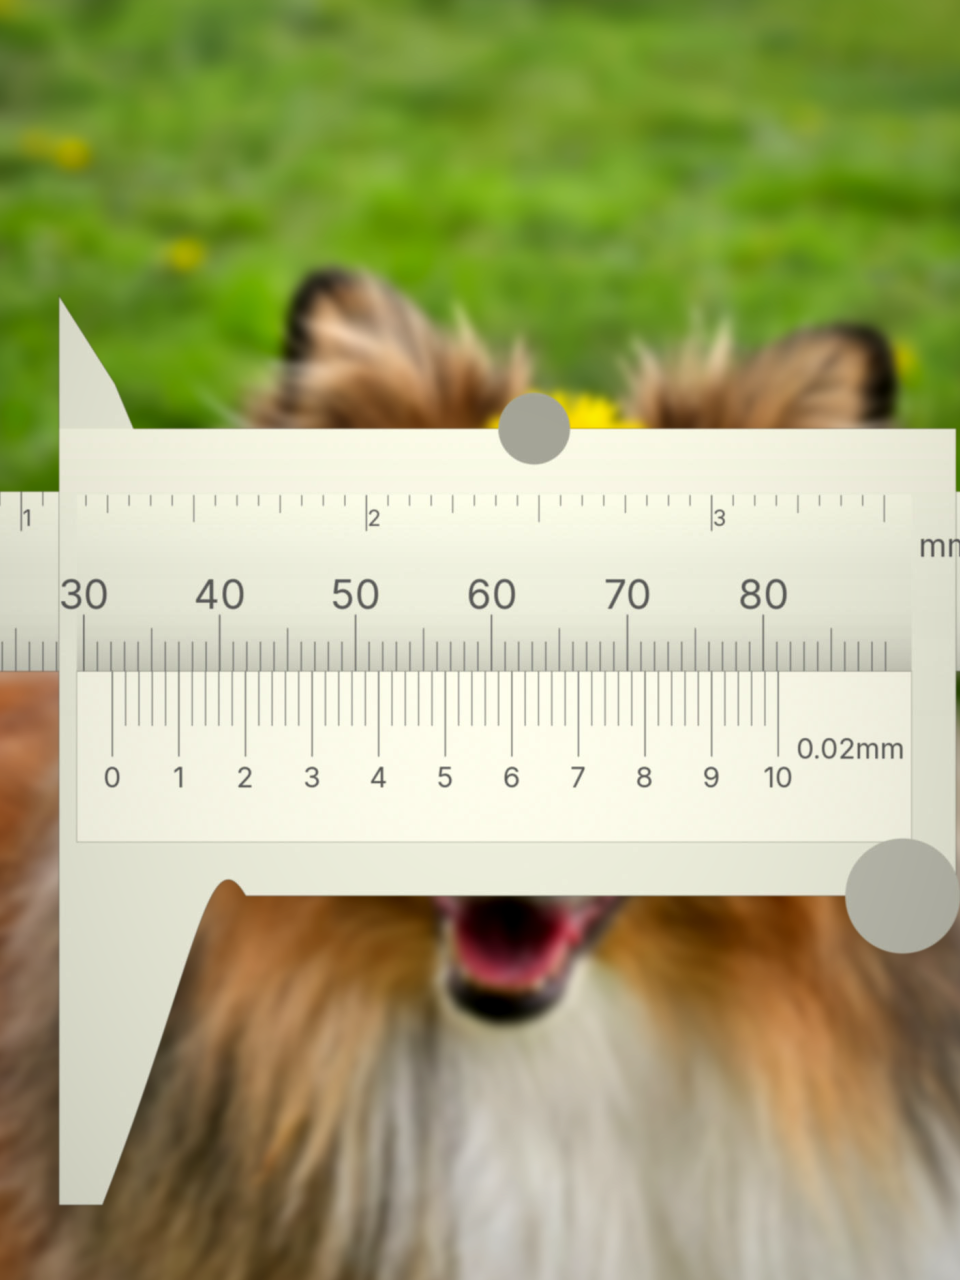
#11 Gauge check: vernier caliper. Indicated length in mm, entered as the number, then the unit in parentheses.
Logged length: 32.1 (mm)
